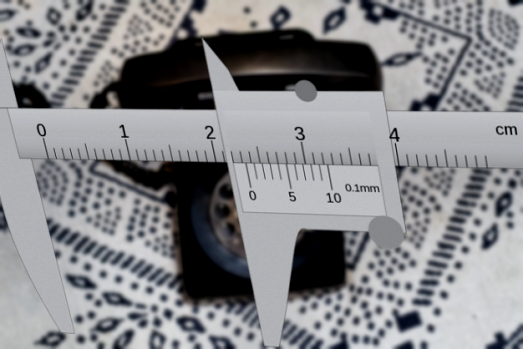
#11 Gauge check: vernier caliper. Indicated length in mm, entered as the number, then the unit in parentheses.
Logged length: 23.4 (mm)
